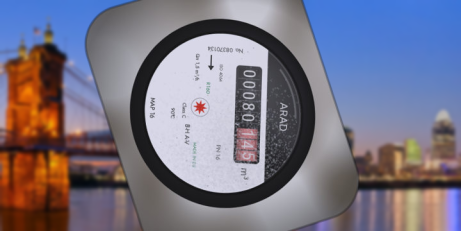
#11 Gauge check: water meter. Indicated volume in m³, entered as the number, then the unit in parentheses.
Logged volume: 80.145 (m³)
